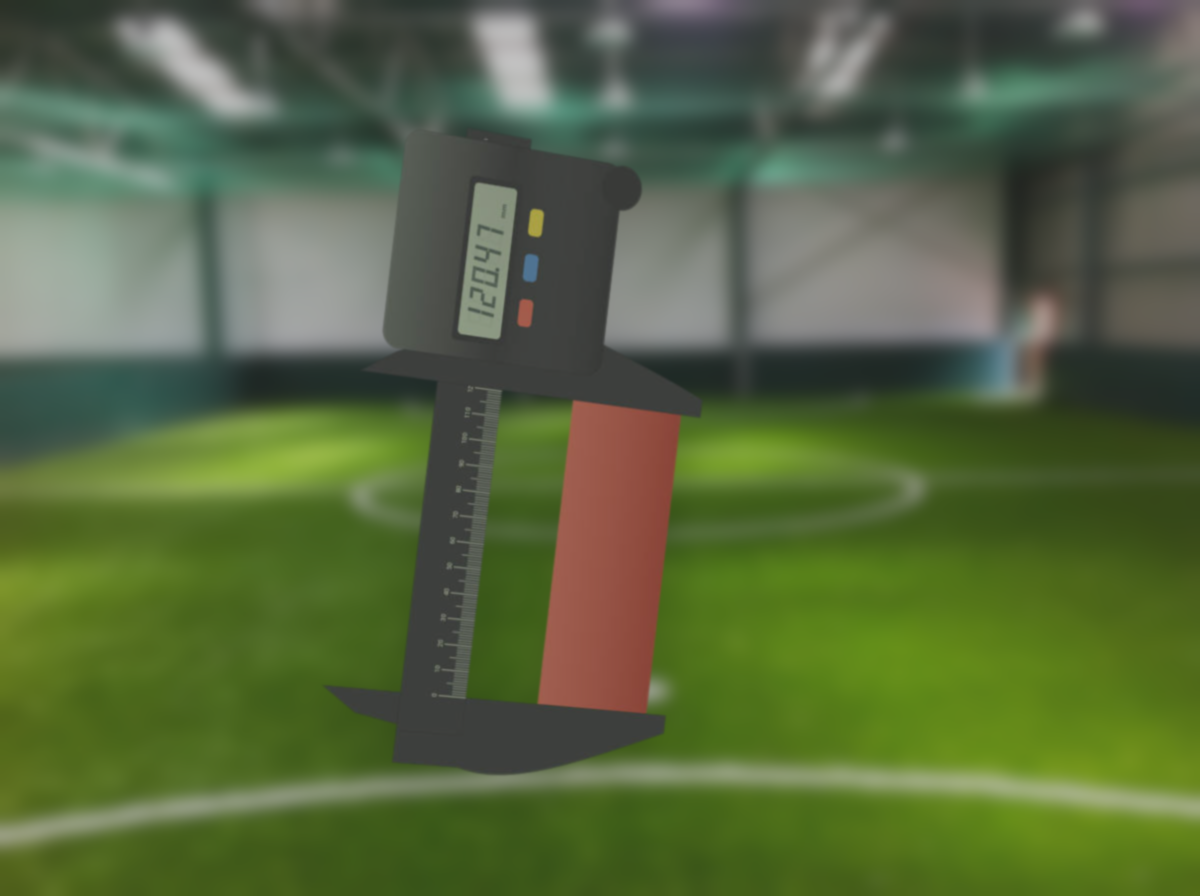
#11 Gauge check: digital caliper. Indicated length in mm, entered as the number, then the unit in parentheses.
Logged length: 120.47 (mm)
